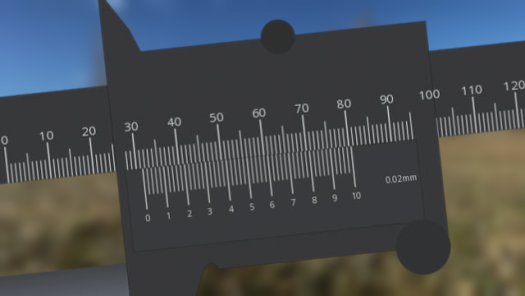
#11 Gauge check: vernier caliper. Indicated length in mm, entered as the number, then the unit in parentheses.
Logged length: 31.5 (mm)
